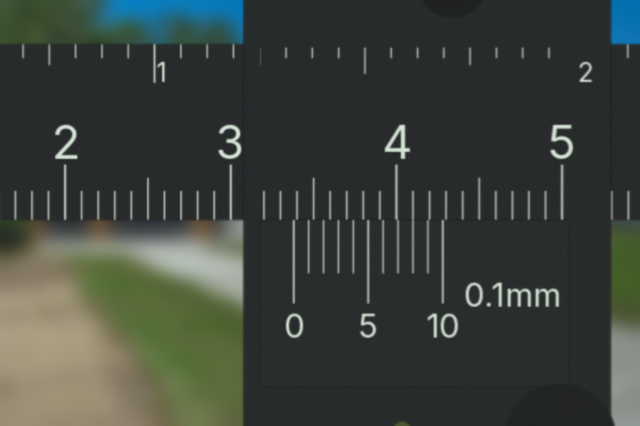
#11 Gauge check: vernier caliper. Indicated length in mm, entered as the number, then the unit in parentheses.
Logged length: 33.8 (mm)
